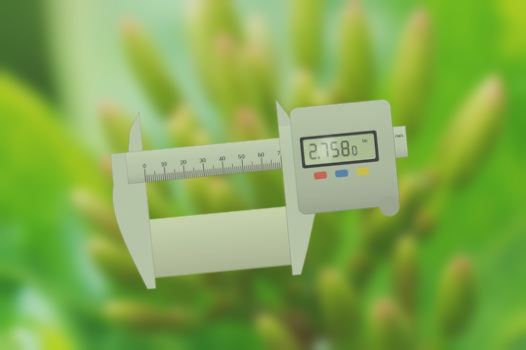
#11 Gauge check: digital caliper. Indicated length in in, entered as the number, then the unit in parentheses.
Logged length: 2.7580 (in)
